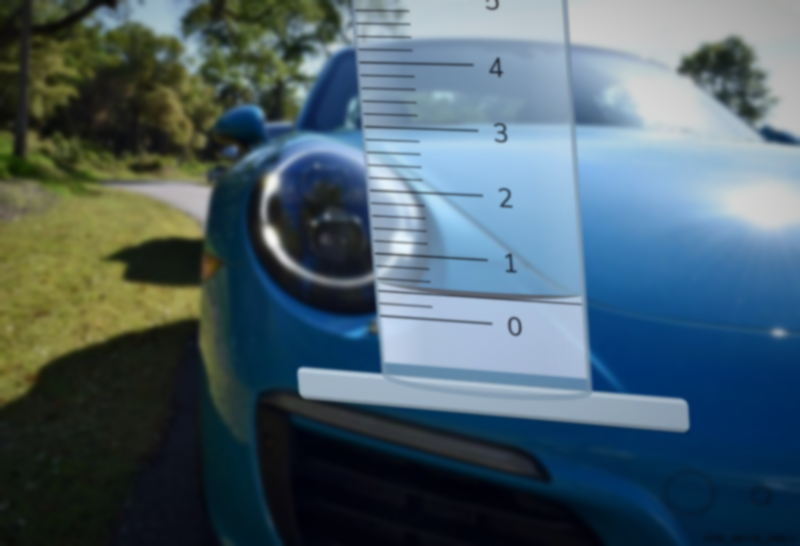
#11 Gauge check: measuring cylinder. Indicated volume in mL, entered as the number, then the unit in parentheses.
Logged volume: 0.4 (mL)
